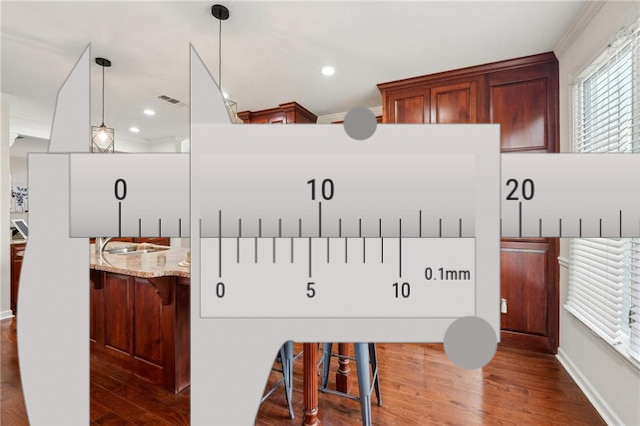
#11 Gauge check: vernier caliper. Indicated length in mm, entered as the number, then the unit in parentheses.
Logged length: 5.0 (mm)
